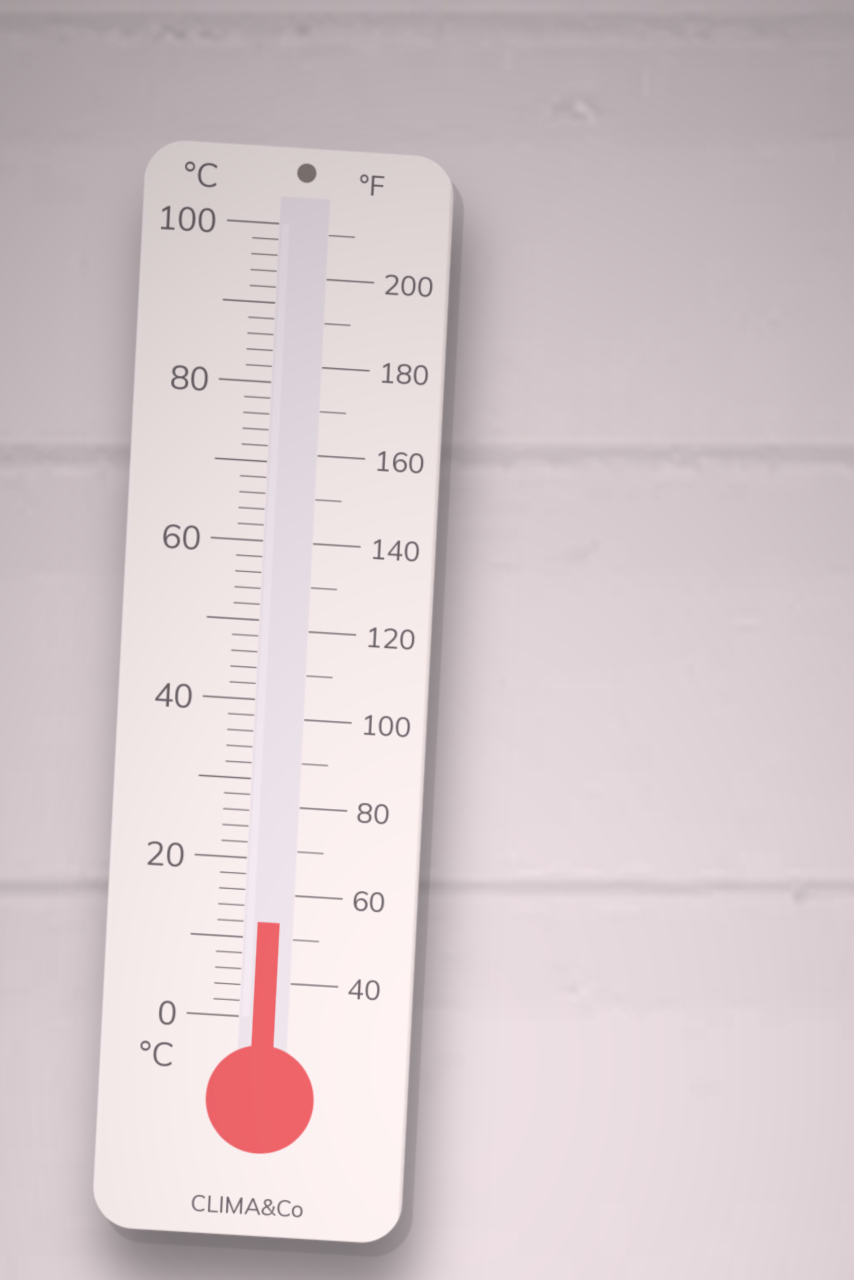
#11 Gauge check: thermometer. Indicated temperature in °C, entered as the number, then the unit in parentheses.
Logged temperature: 12 (°C)
